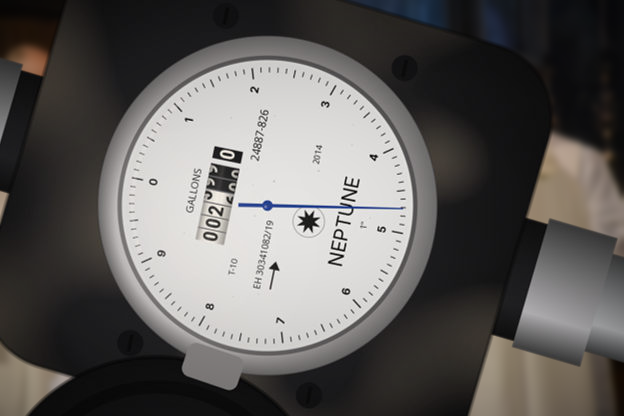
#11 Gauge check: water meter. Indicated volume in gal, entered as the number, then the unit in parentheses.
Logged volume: 25994.7 (gal)
